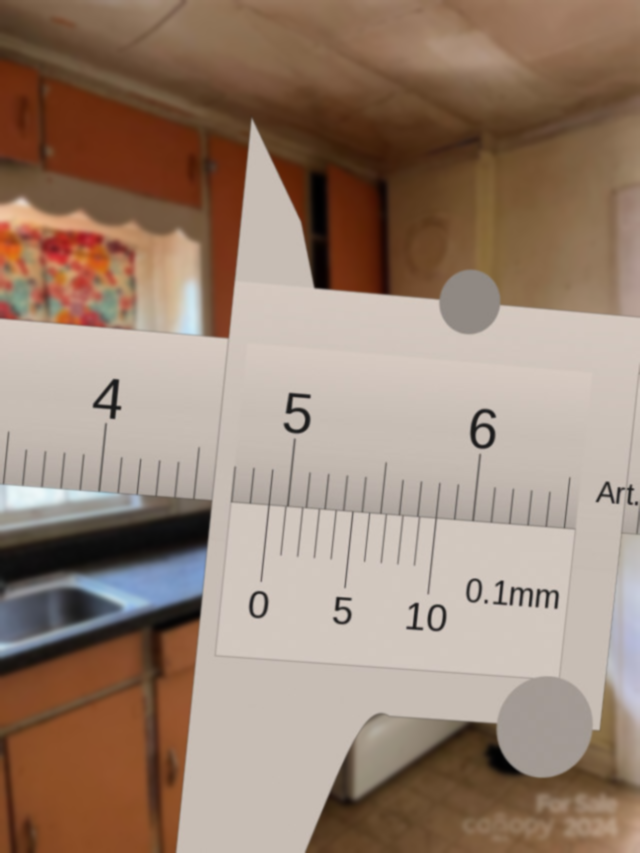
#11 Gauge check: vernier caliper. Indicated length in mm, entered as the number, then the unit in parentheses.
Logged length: 49.0 (mm)
